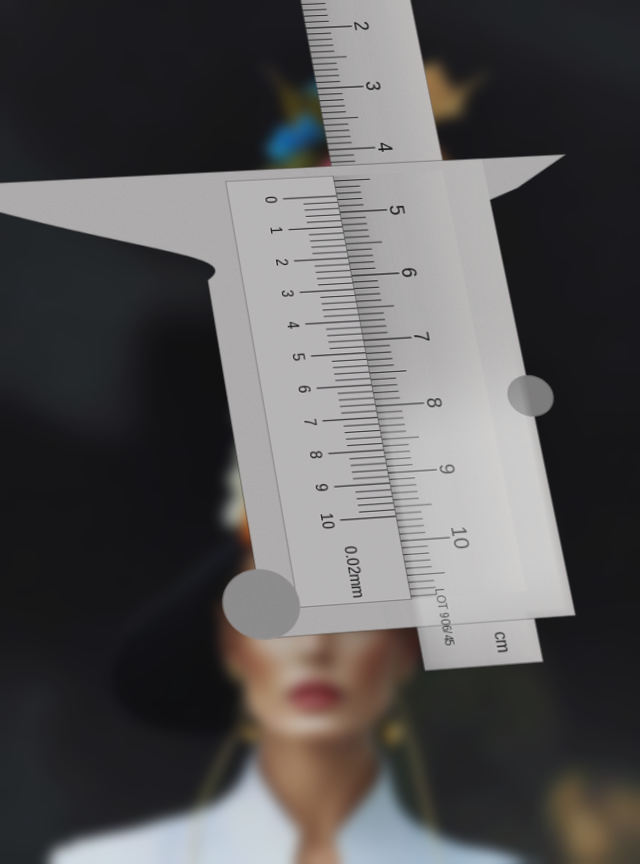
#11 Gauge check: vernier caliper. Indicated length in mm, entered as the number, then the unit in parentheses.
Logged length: 47.4 (mm)
